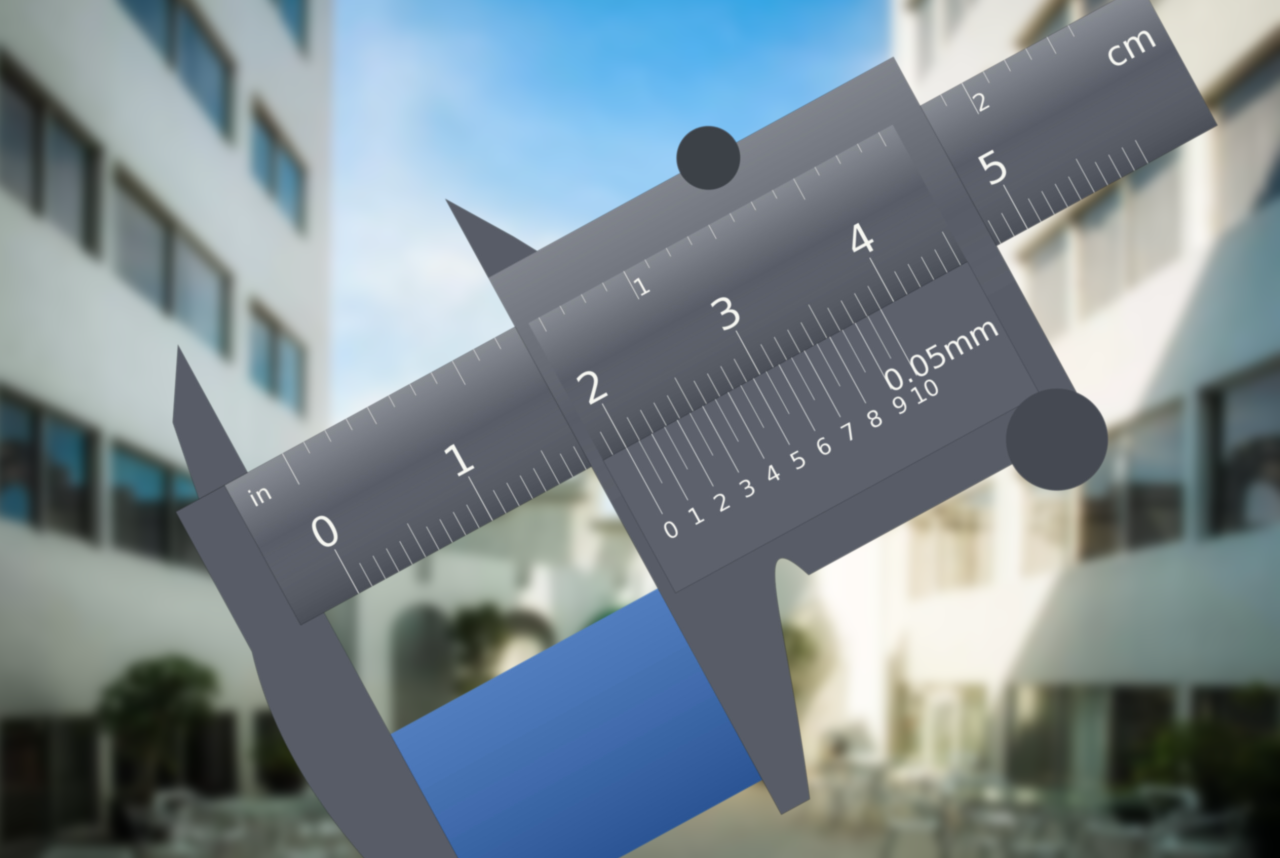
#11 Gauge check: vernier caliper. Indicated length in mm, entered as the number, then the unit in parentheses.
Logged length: 20.0 (mm)
